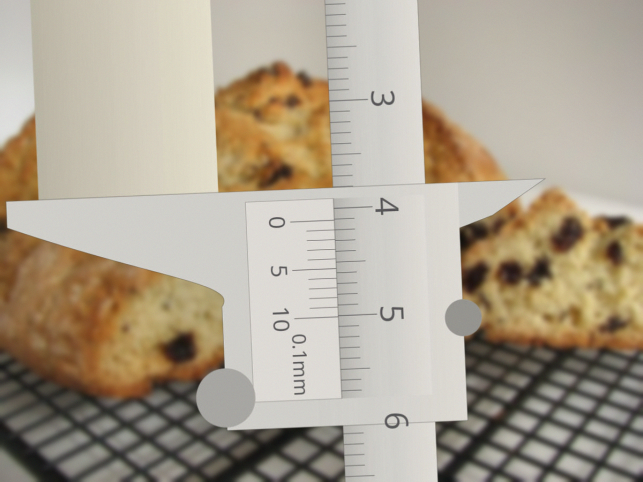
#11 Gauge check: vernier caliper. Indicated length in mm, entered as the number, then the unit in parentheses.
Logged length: 41.1 (mm)
